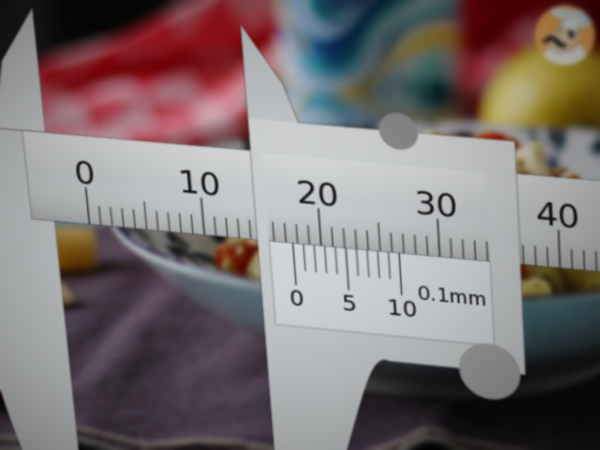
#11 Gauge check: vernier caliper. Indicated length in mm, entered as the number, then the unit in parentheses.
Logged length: 17.6 (mm)
